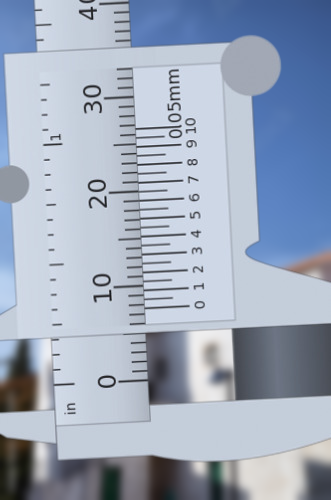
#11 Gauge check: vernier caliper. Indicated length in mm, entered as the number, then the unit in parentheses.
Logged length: 7.6 (mm)
